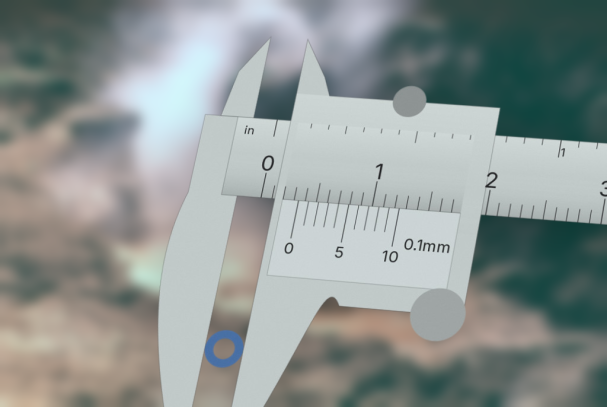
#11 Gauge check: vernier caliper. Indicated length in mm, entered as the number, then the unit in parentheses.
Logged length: 3.4 (mm)
